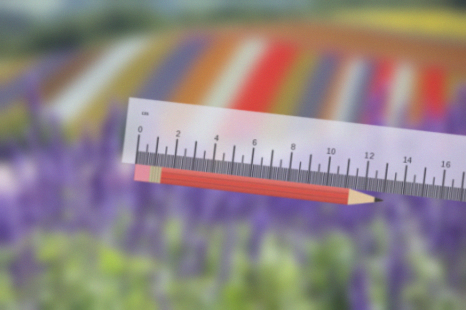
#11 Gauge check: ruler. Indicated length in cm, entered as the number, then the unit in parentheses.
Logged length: 13 (cm)
